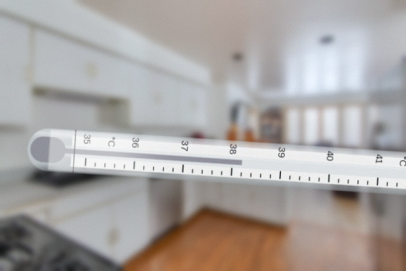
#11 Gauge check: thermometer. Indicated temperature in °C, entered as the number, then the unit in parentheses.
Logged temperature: 38.2 (°C)
